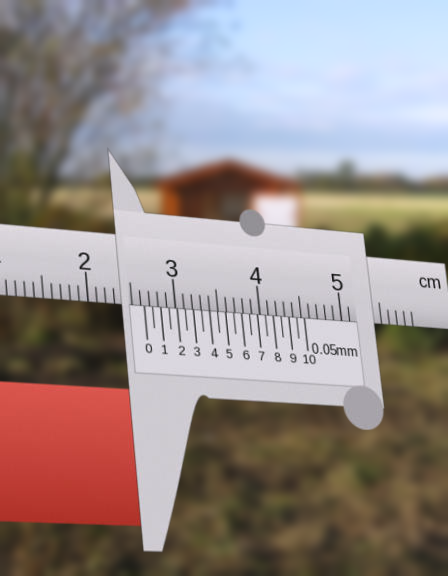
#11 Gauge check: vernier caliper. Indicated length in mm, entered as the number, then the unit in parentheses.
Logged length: 26.4 (mm)
